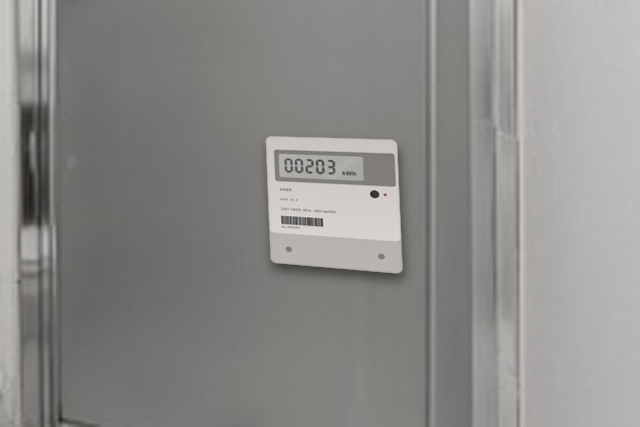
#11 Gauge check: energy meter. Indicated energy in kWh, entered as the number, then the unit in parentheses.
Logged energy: 203 (kWh)
